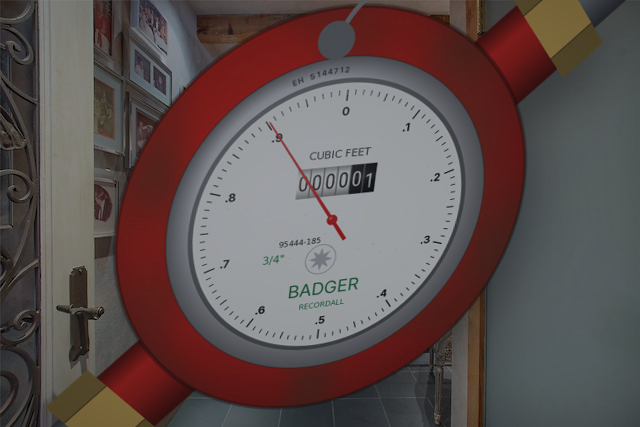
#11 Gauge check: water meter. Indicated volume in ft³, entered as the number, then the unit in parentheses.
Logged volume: 0.90 (ft³)
